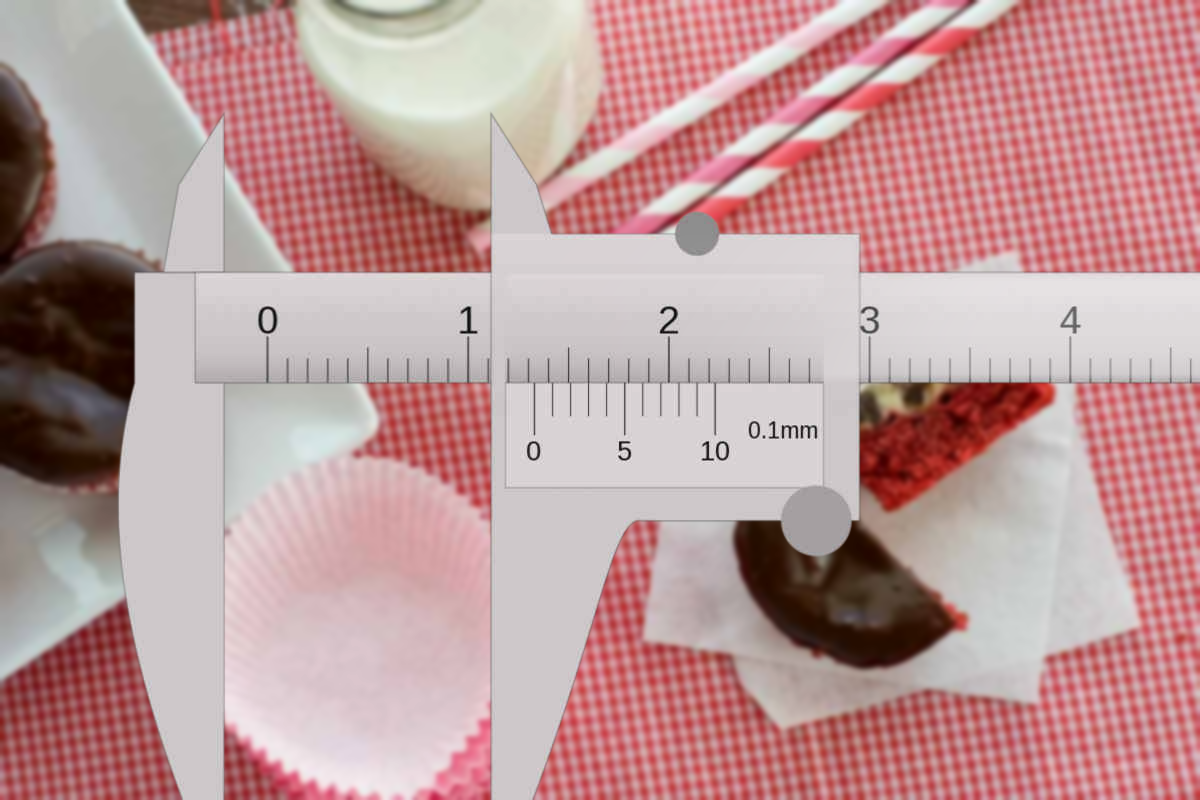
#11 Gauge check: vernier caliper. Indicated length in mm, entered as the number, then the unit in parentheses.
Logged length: 13.3 (mm)
